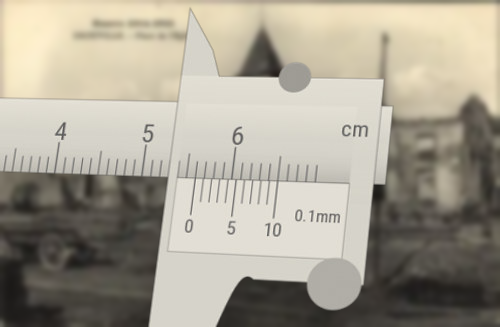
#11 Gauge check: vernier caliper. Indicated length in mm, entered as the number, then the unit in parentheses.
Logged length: 56.0 (mm)
